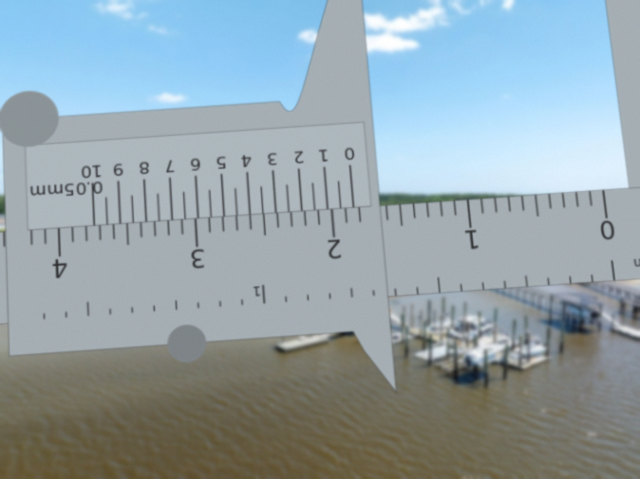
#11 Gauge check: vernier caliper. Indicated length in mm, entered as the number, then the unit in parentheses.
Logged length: 18.4 (mm)
